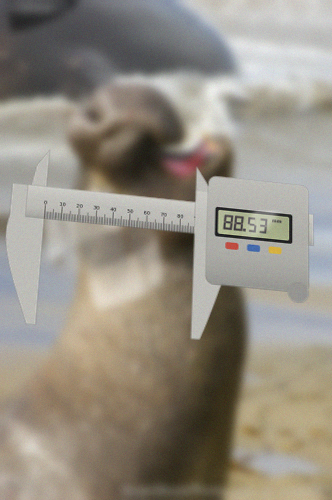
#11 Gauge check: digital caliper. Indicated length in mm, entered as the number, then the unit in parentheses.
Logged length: 88.53 (mm)
